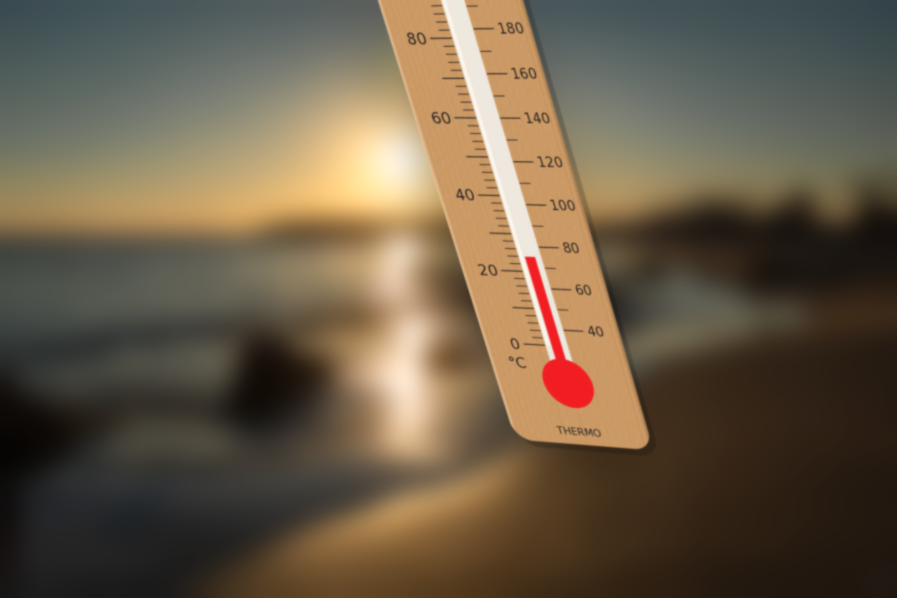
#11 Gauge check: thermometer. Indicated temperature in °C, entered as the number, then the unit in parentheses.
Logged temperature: 24 (°C)
